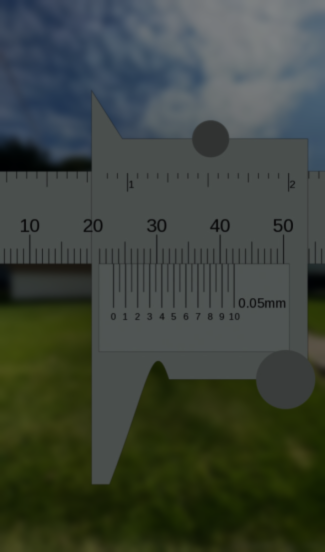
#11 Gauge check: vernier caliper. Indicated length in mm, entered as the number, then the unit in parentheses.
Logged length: 23.2 (mm)
